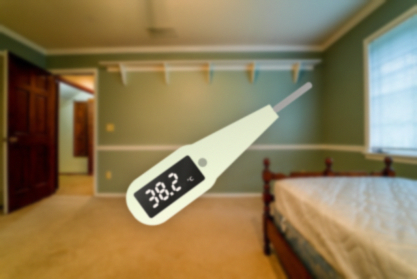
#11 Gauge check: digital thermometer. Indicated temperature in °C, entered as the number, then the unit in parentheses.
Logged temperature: 38.2 (°C)
